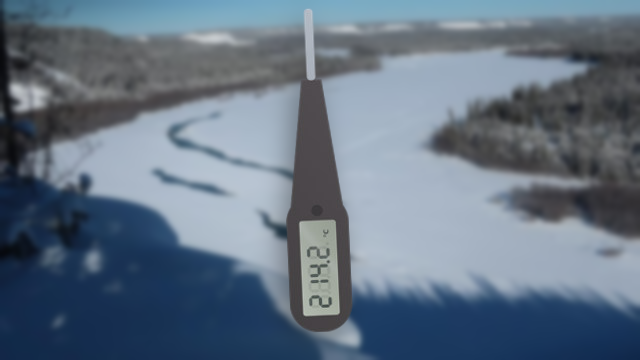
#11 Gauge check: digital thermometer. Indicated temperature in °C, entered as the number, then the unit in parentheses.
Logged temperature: 214.2 (°C)
